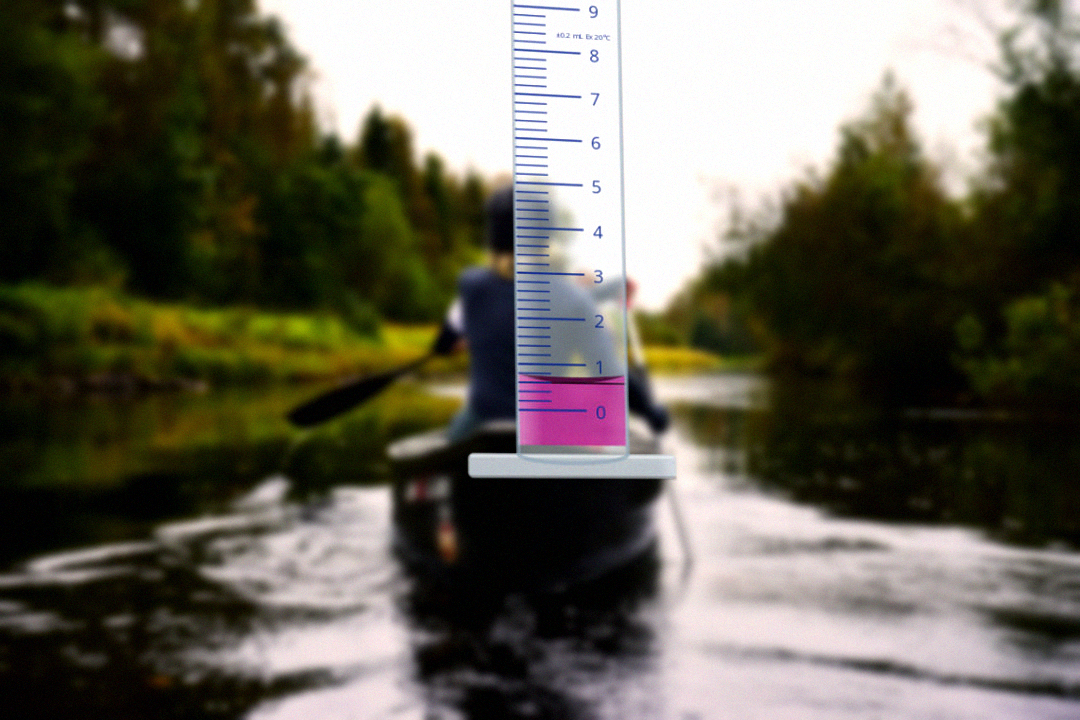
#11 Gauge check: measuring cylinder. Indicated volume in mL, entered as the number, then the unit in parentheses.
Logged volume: 0.6 (mL)
